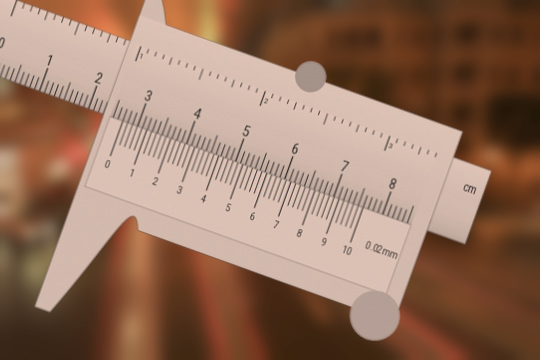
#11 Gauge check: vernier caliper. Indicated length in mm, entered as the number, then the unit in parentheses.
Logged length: 27.0 (mm)
